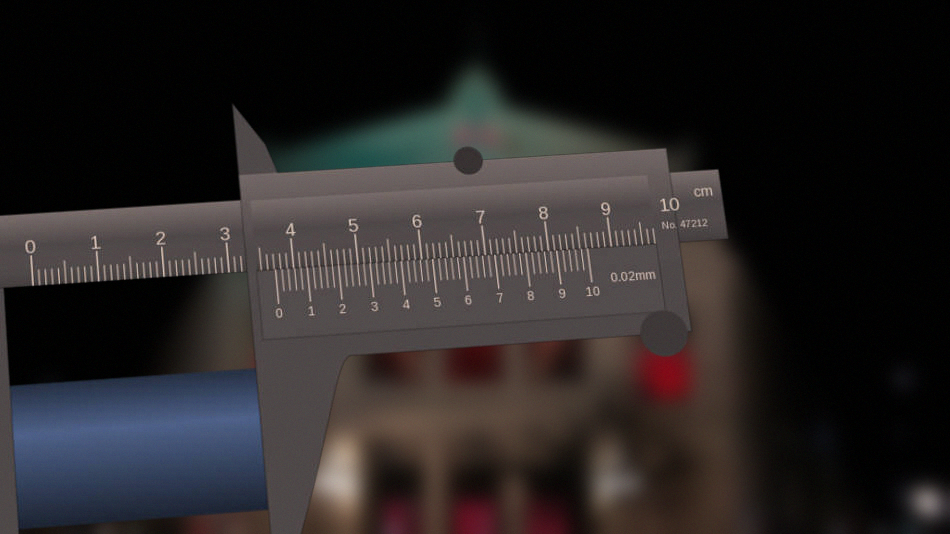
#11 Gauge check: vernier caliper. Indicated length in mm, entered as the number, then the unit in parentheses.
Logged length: 37.2 (mm)
